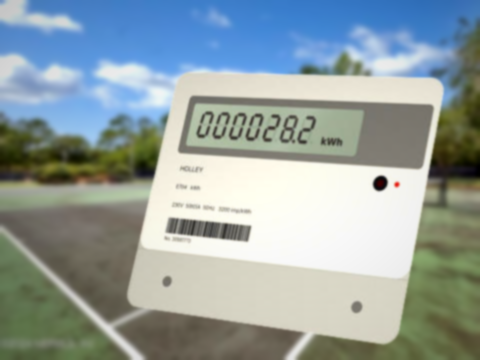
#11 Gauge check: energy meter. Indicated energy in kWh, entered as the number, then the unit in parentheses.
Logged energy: 28.2 (kWh)
